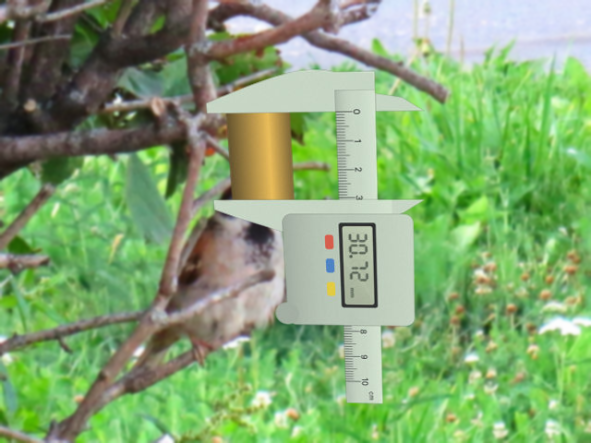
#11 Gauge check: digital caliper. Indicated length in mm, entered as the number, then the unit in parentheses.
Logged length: 30.72 (mm)
